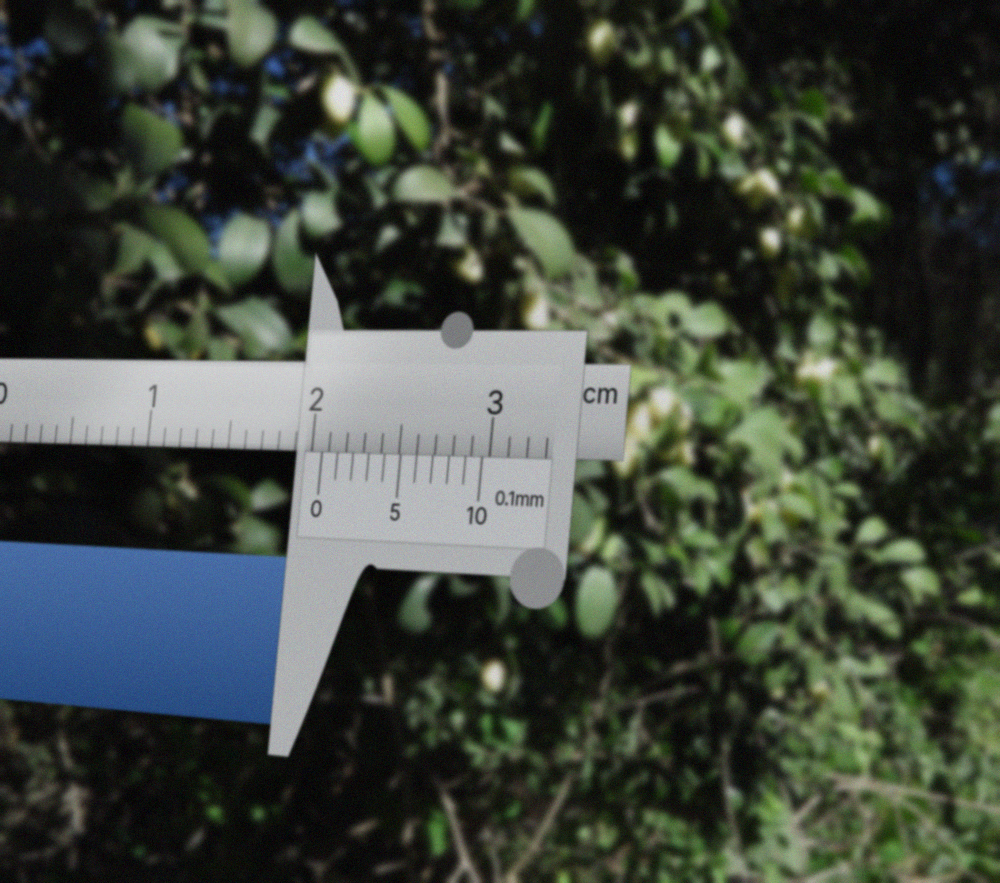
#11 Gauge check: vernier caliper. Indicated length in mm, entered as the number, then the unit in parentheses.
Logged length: 20.6 (mm)
